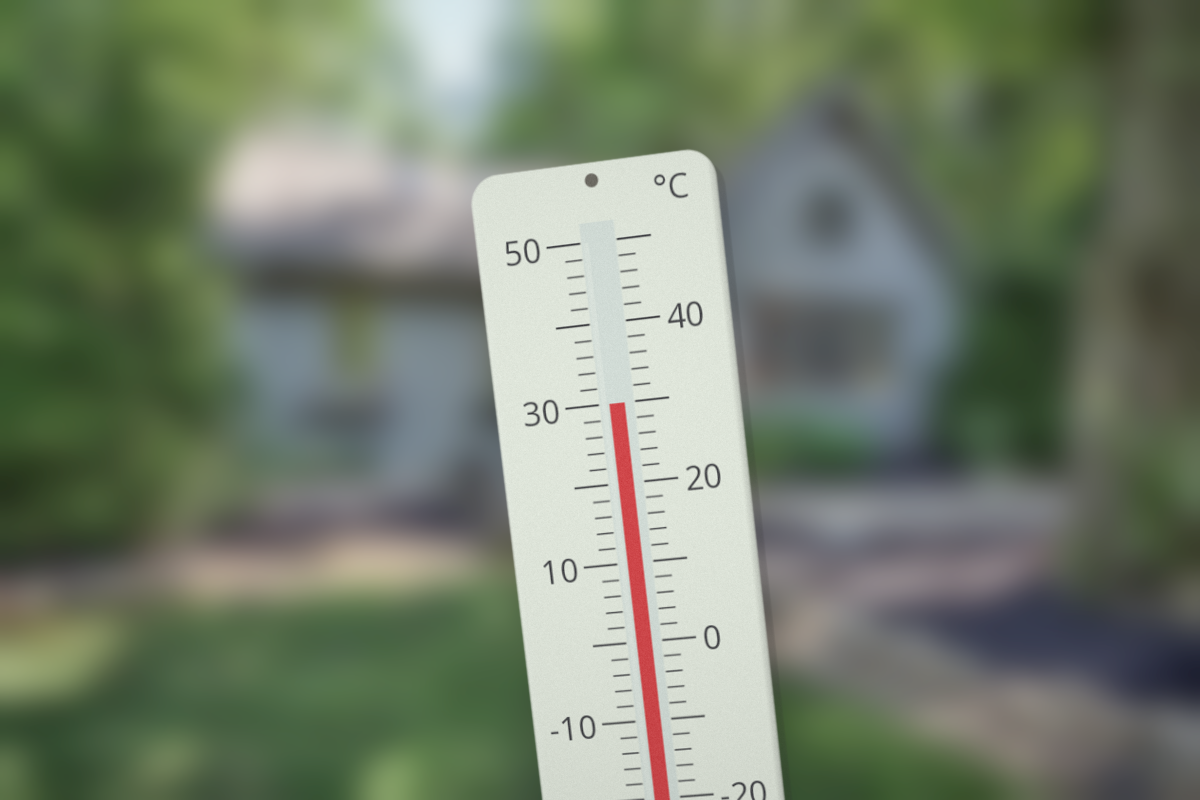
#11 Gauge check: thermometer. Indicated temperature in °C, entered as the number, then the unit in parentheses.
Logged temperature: 30 (°C)
